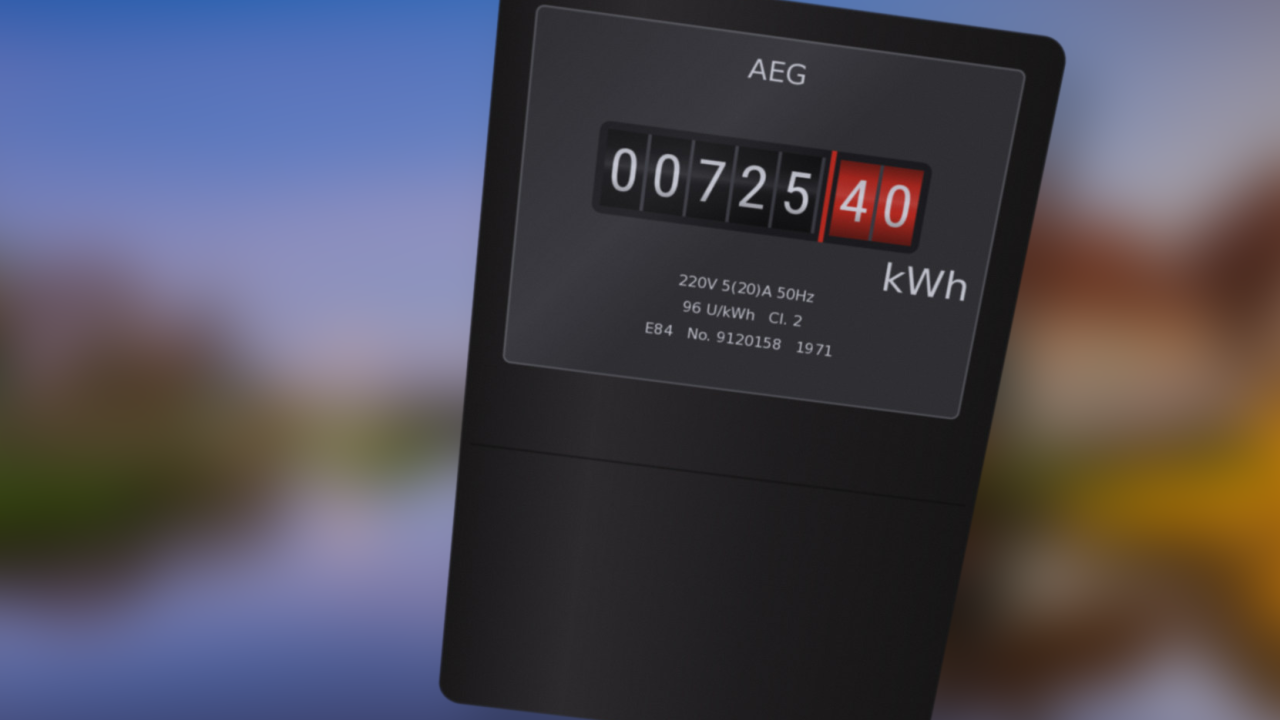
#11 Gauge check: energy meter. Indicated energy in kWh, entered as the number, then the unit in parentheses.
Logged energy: 725.40 (kWh)
